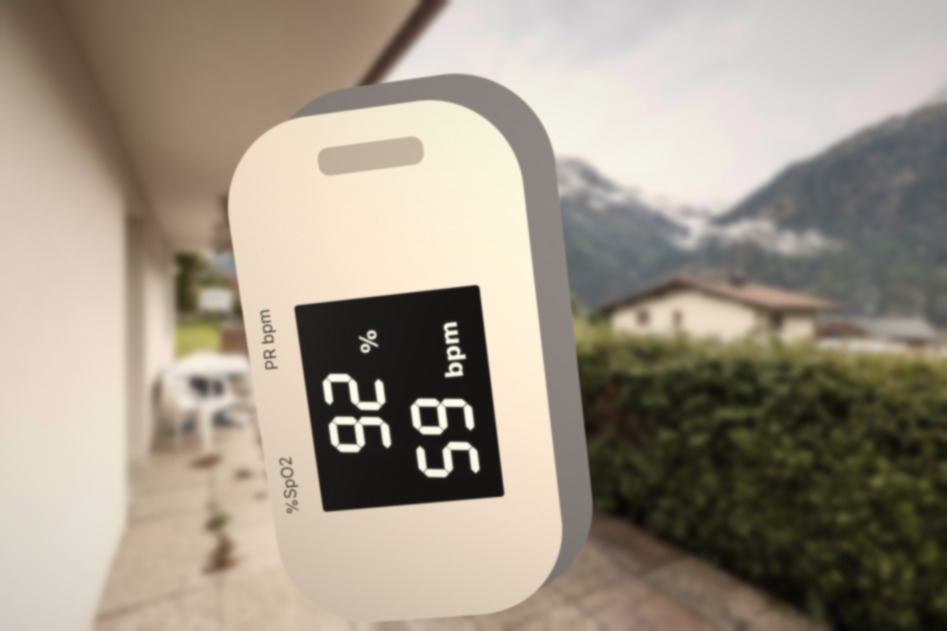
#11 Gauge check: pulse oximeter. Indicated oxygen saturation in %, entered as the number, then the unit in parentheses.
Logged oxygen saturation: 92 (%)
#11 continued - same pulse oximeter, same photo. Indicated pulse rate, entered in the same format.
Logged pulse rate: 59 (bpm)
